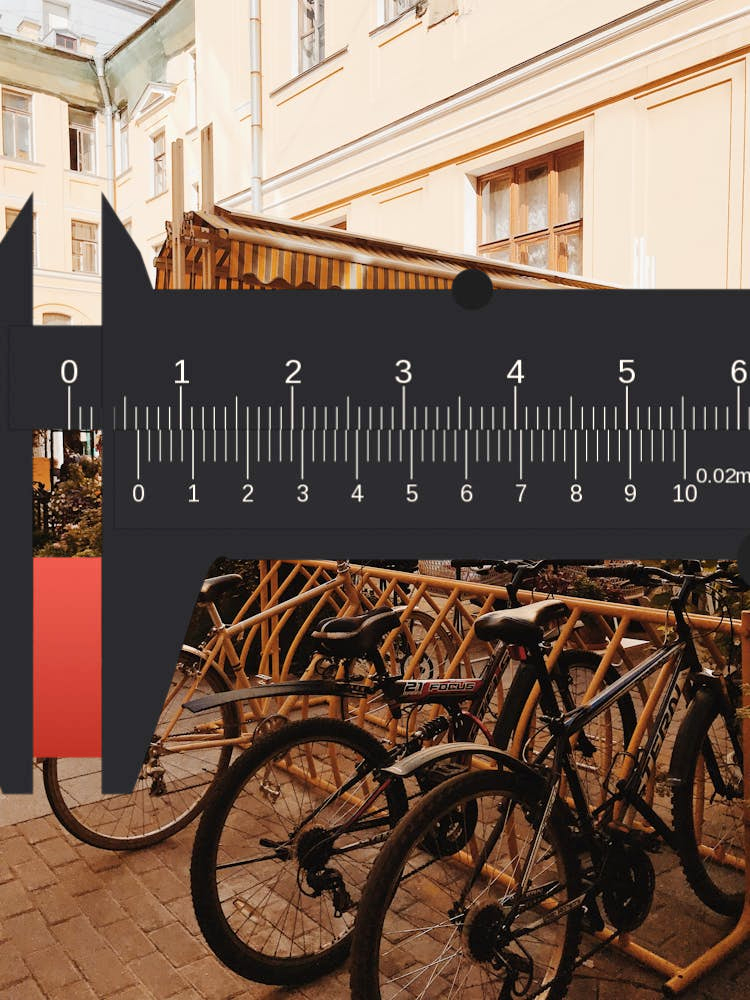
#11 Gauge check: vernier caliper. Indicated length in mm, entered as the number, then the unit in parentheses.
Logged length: 6.2 (mm)
